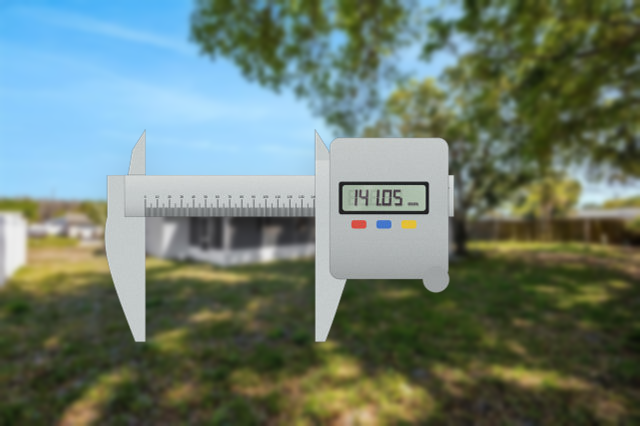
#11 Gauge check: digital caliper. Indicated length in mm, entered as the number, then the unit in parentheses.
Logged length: 141.05 (mm)
